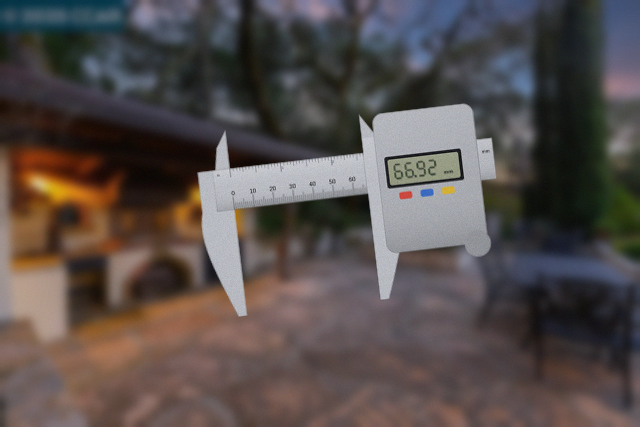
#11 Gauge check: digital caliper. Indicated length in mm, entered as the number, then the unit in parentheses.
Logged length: 66.92 (mm)
